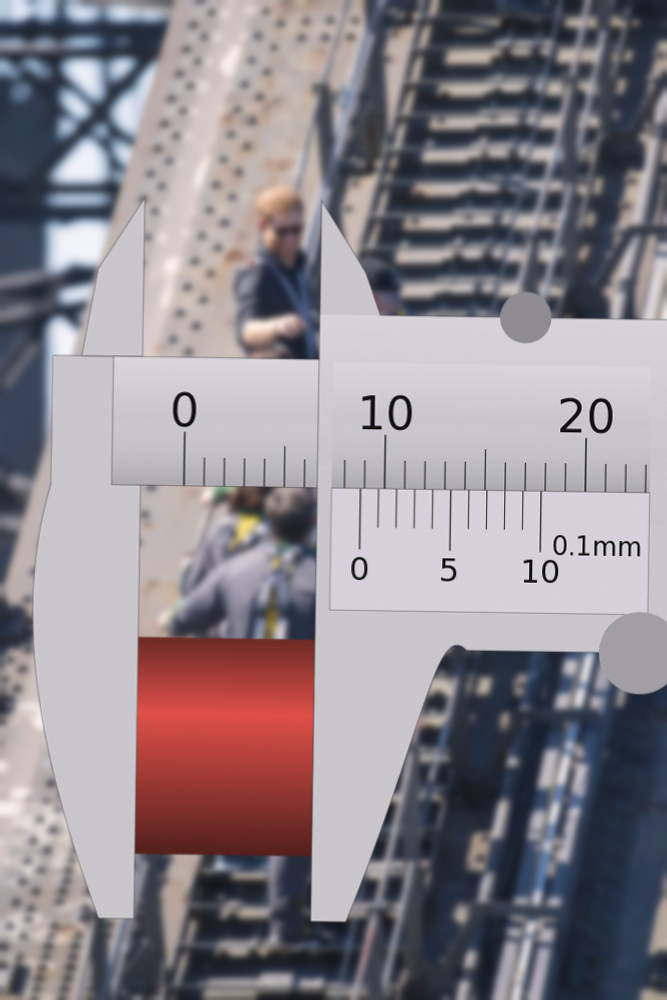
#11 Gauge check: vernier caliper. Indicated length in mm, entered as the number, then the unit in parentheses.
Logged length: 8.8 (mm)
